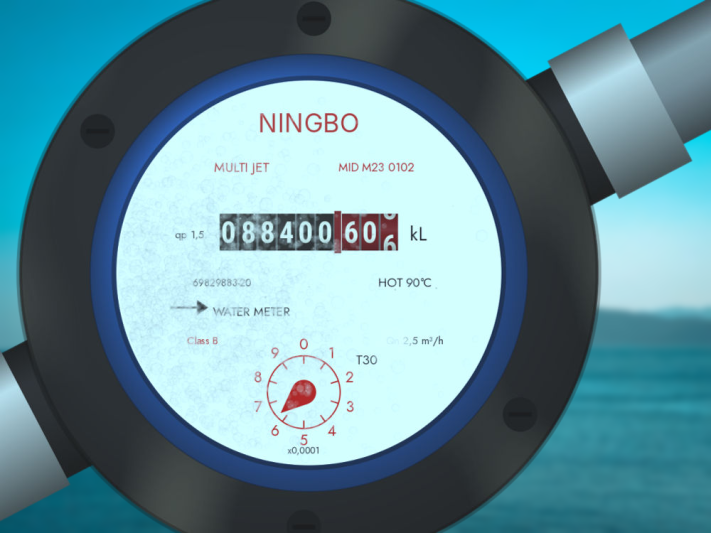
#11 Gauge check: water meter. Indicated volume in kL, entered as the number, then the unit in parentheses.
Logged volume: 88400.6056 (kL)
